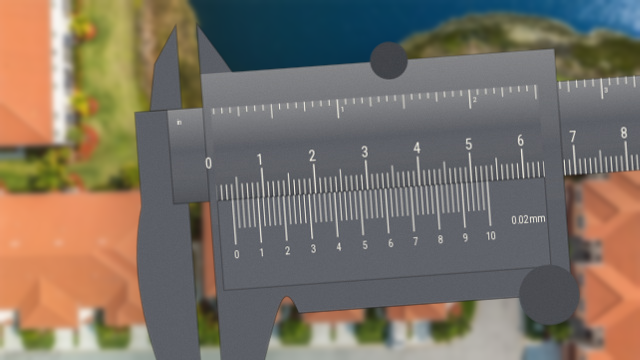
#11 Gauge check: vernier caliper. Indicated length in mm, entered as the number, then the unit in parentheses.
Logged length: 4.0 (mm)
